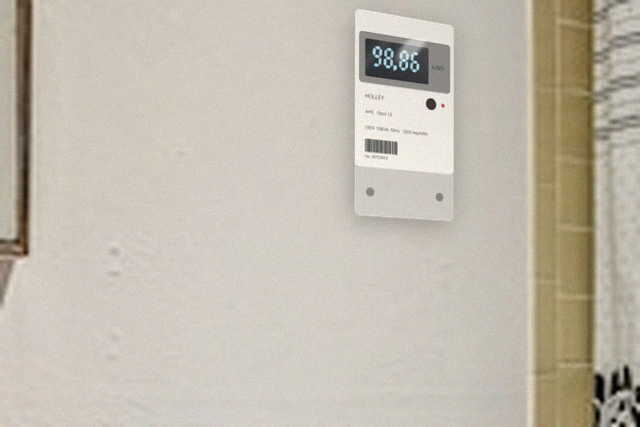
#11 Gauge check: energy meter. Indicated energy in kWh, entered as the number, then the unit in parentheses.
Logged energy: 98.86 (kWh)
